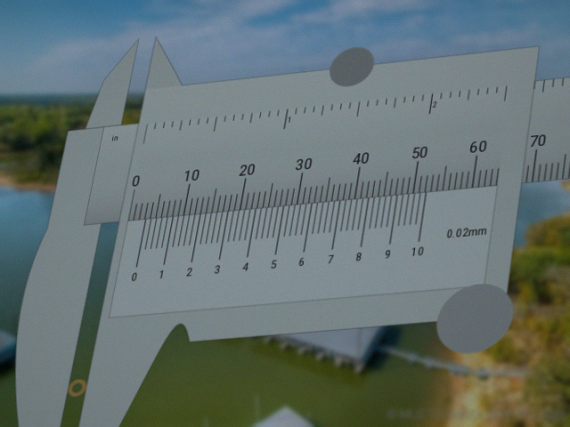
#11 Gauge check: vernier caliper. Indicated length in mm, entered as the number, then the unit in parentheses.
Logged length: 3.2 (mm)
